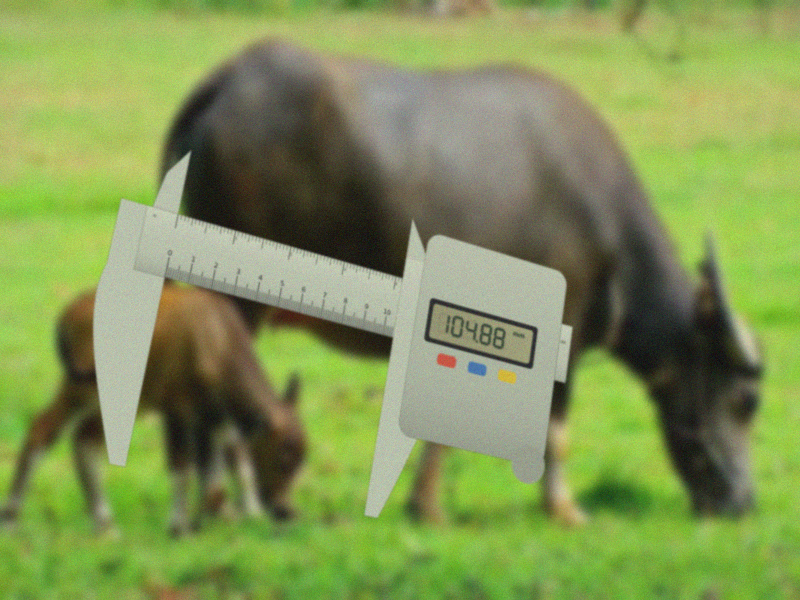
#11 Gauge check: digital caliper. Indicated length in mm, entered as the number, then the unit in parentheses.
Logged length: 104.88 (mm)
